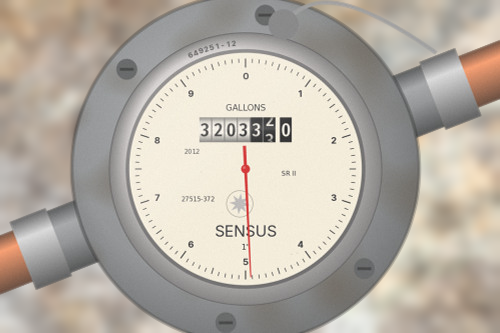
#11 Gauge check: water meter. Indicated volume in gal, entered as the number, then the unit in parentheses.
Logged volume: 3203324.9 (gal)
